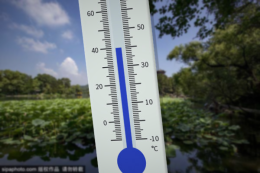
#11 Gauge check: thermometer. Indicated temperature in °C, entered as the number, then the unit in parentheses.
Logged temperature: 40 (°C)
